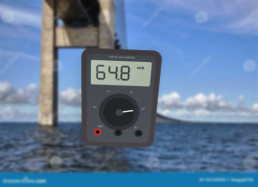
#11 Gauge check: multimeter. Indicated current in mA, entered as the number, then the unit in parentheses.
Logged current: 64.8 (mA)
